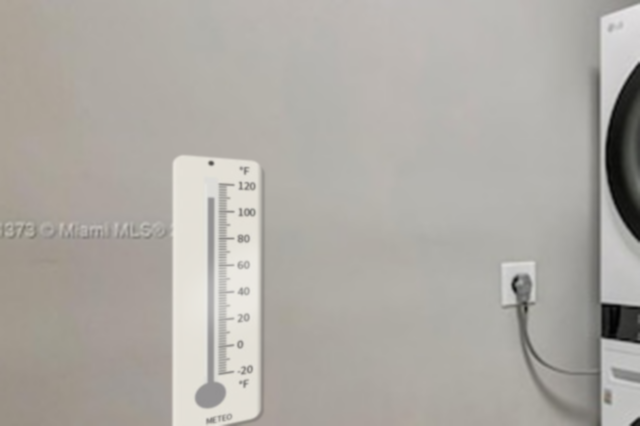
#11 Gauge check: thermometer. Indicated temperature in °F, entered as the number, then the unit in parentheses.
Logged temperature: 110 (°F)
